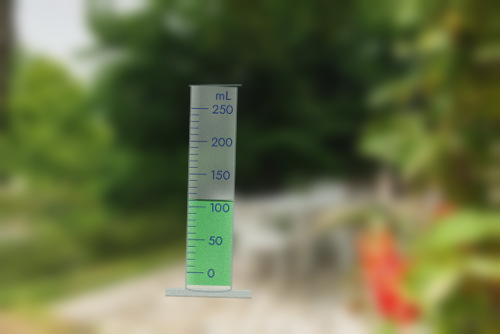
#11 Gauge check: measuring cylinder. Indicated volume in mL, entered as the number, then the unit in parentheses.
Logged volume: 110 (mL)
